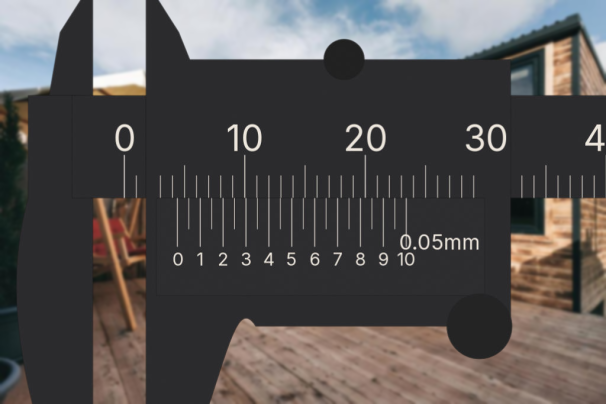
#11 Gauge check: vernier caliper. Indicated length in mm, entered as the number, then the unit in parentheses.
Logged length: 4.4 (mm)
